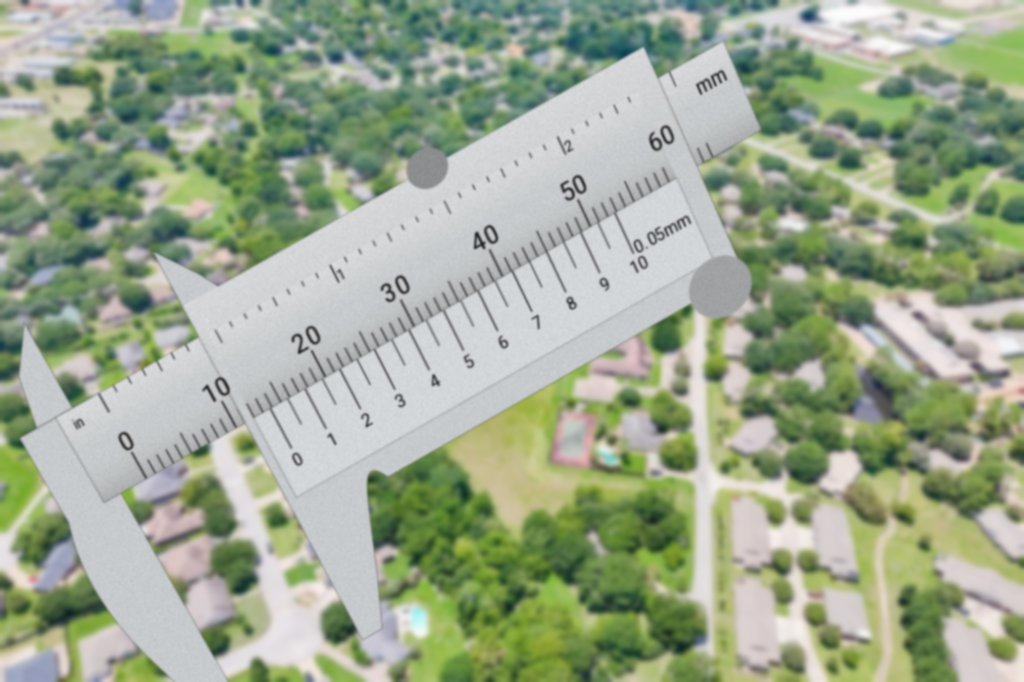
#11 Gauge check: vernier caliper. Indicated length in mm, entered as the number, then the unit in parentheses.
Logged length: 13.8 (mm)
